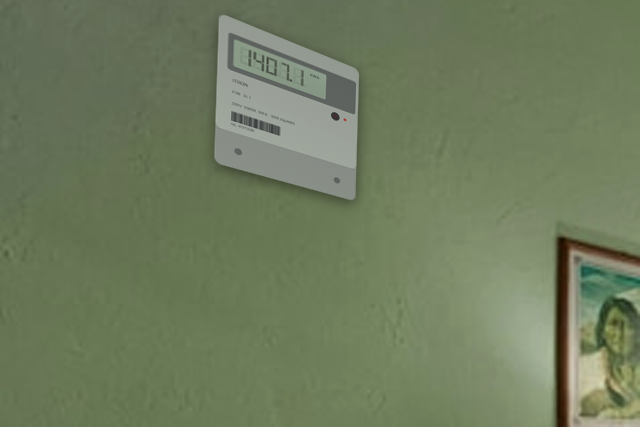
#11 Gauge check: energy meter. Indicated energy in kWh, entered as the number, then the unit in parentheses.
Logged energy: 1407.1 (kWh)
